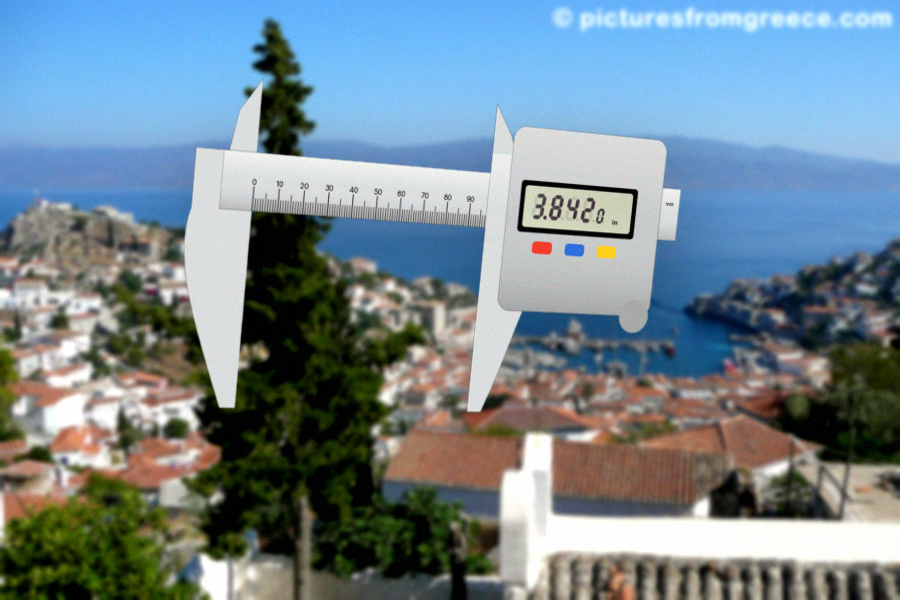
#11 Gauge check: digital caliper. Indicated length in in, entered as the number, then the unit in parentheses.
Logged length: 3.8420 (in)
